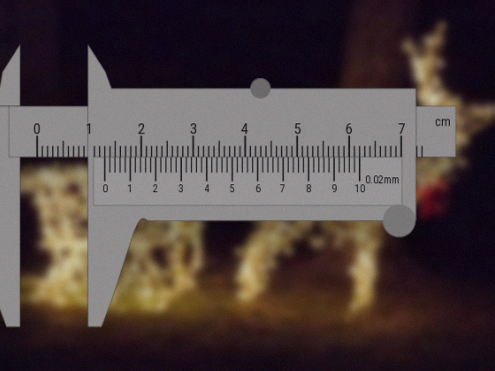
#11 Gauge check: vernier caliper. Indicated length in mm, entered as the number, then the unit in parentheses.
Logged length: 13.0 (mm)
